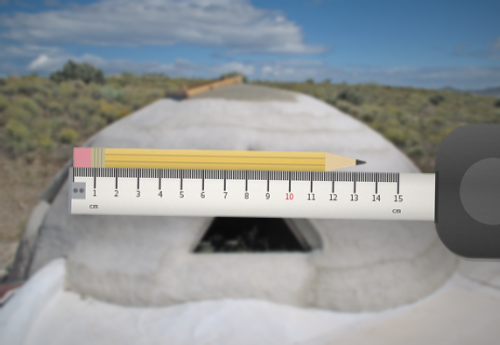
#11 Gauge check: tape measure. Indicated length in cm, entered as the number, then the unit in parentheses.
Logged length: 13.5 (cm)
